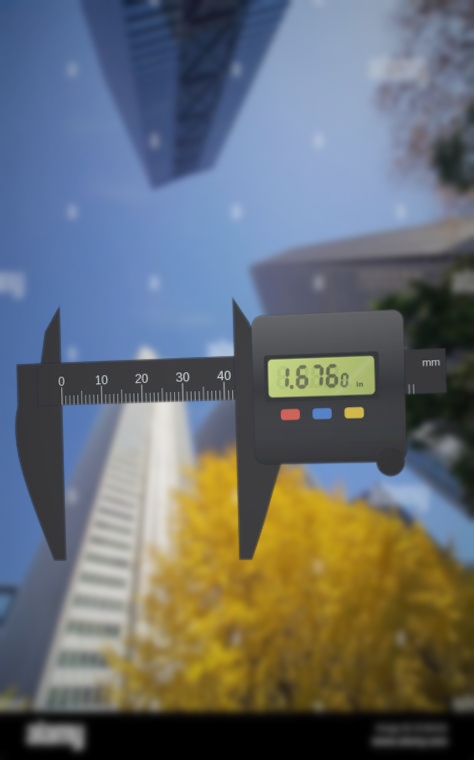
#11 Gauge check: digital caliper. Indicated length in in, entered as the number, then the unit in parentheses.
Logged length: 1.6760 (in)
